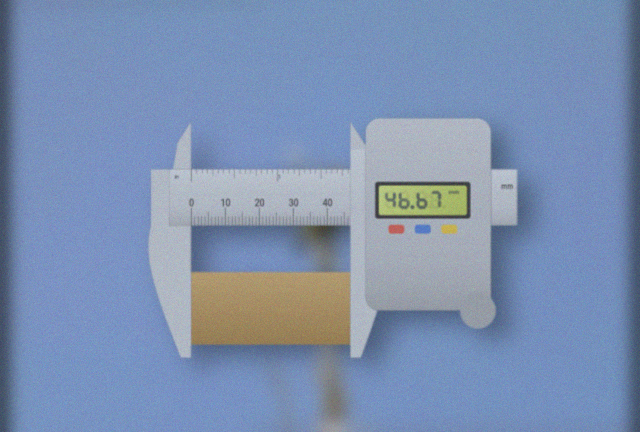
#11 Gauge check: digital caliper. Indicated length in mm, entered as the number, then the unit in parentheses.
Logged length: 46.67 (mm)
